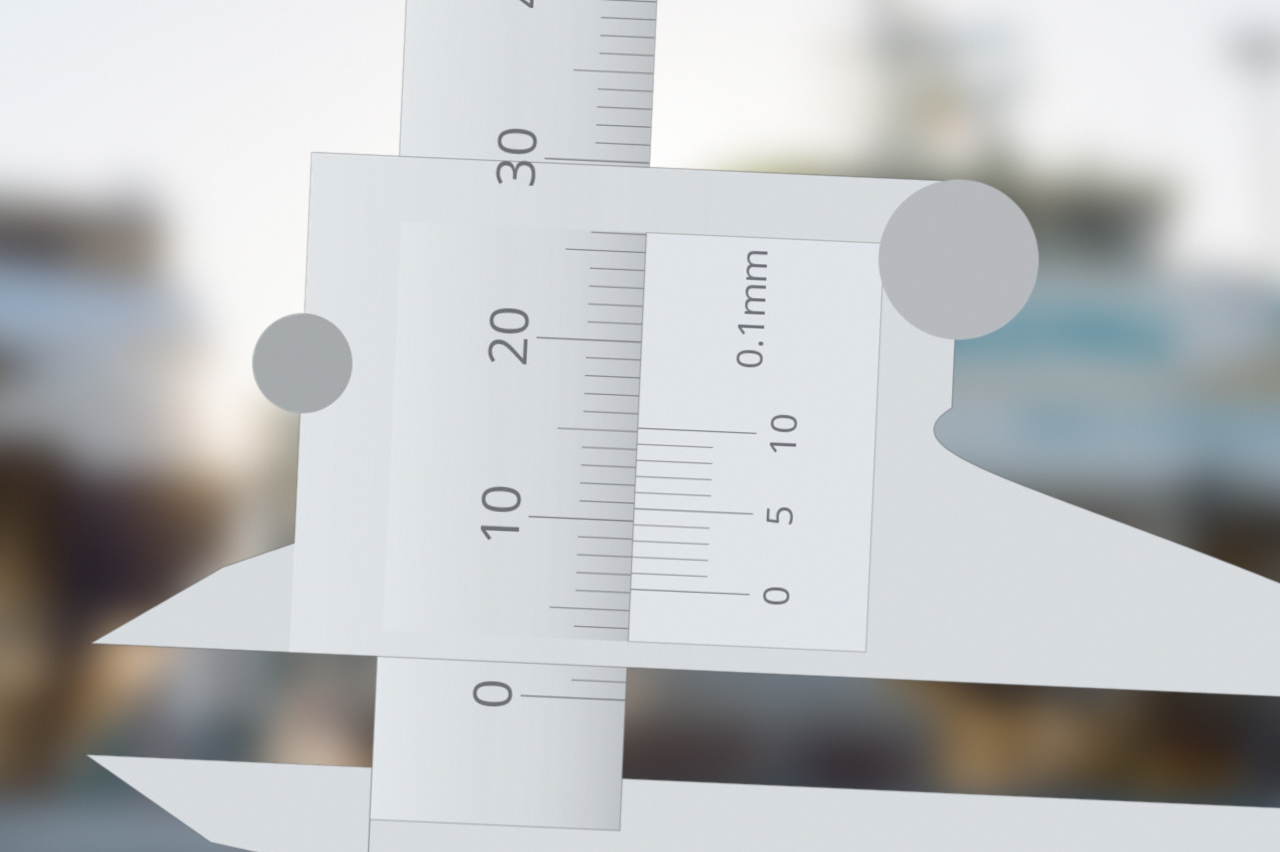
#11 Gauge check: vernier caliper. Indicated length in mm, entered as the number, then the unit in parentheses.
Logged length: 6.2 (mm)
